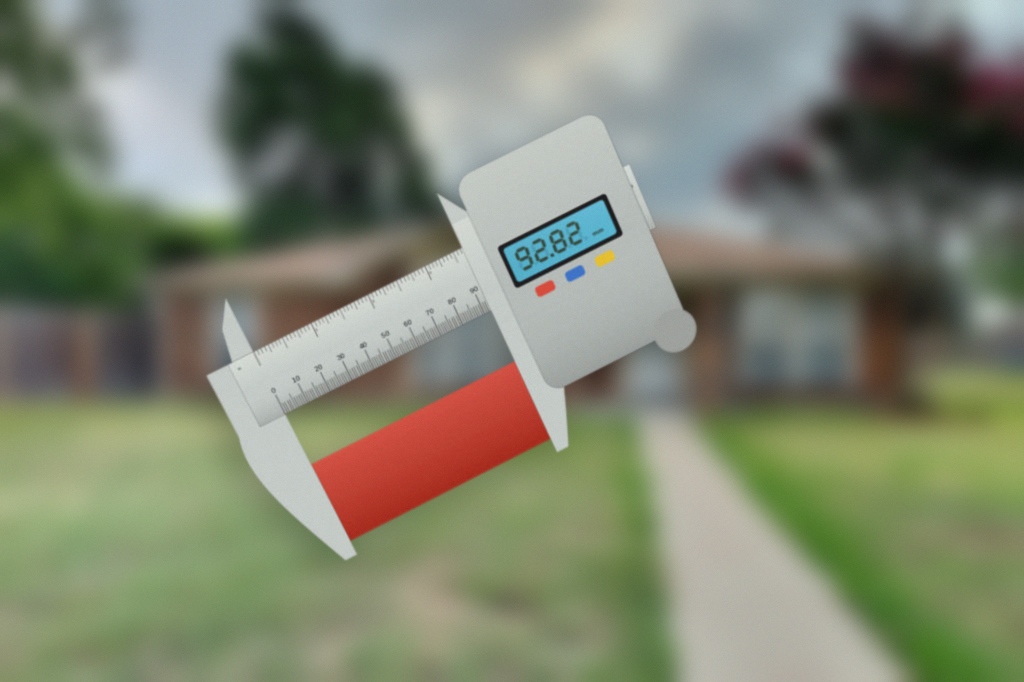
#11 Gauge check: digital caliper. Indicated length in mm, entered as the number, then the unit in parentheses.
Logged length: 92.82 (mm)
